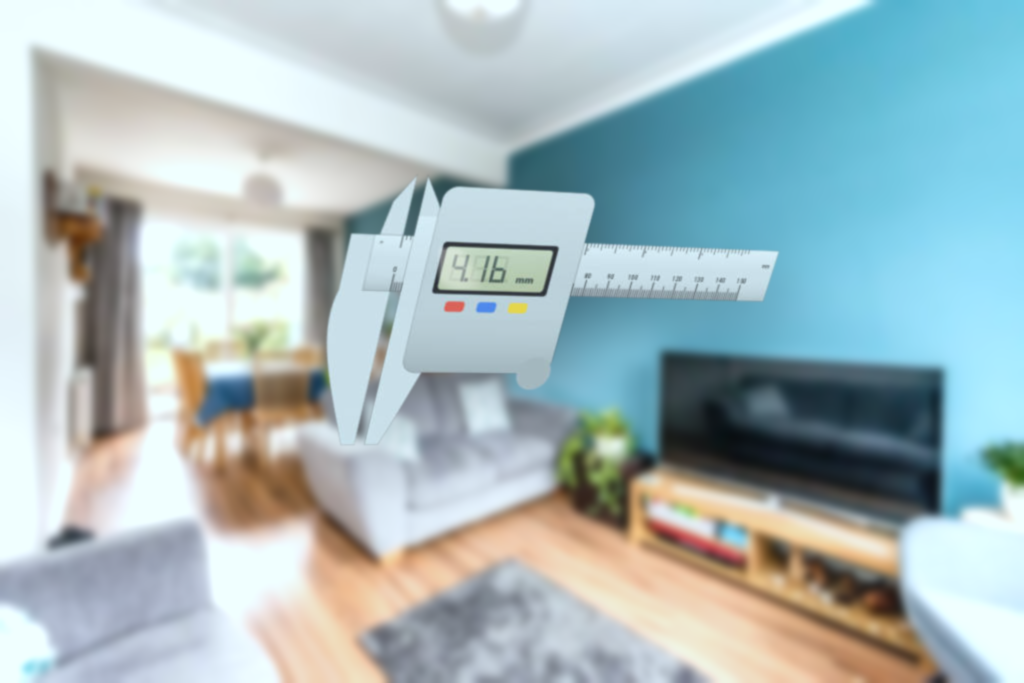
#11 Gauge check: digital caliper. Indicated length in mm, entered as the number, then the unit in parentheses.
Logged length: 4.16 (mm)
